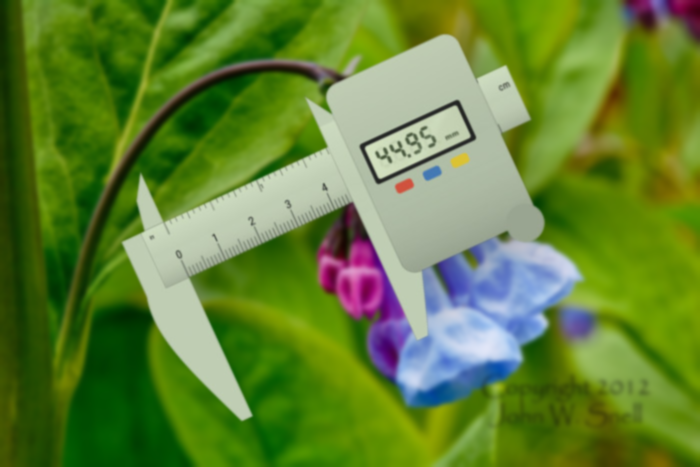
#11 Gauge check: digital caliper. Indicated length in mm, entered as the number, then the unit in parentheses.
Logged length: 44.95 (mm)
